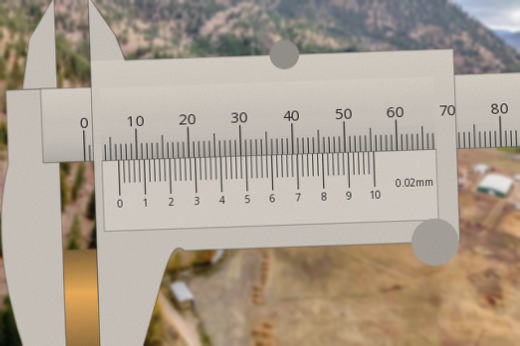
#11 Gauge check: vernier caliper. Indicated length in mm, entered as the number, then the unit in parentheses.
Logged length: 6.5 (mm)
